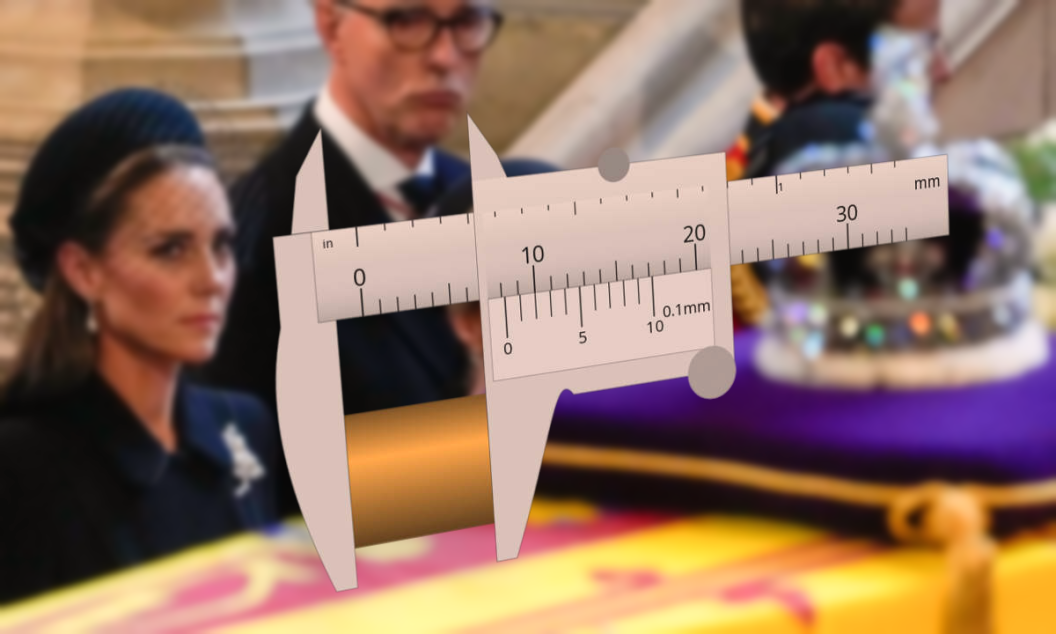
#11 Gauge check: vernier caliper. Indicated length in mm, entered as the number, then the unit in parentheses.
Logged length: 8.2 (mm)
